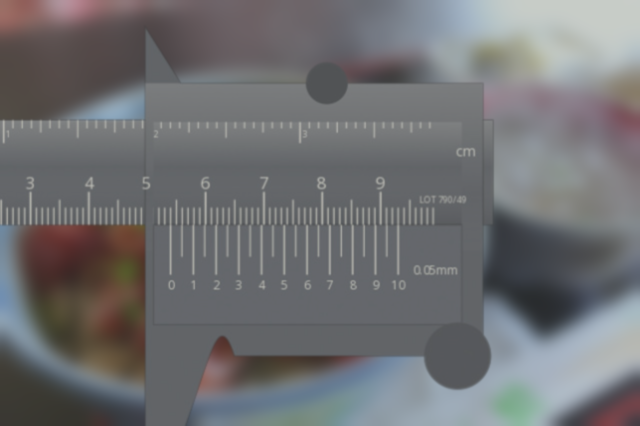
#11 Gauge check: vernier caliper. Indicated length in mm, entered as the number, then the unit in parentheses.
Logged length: 54.0 (mm)
